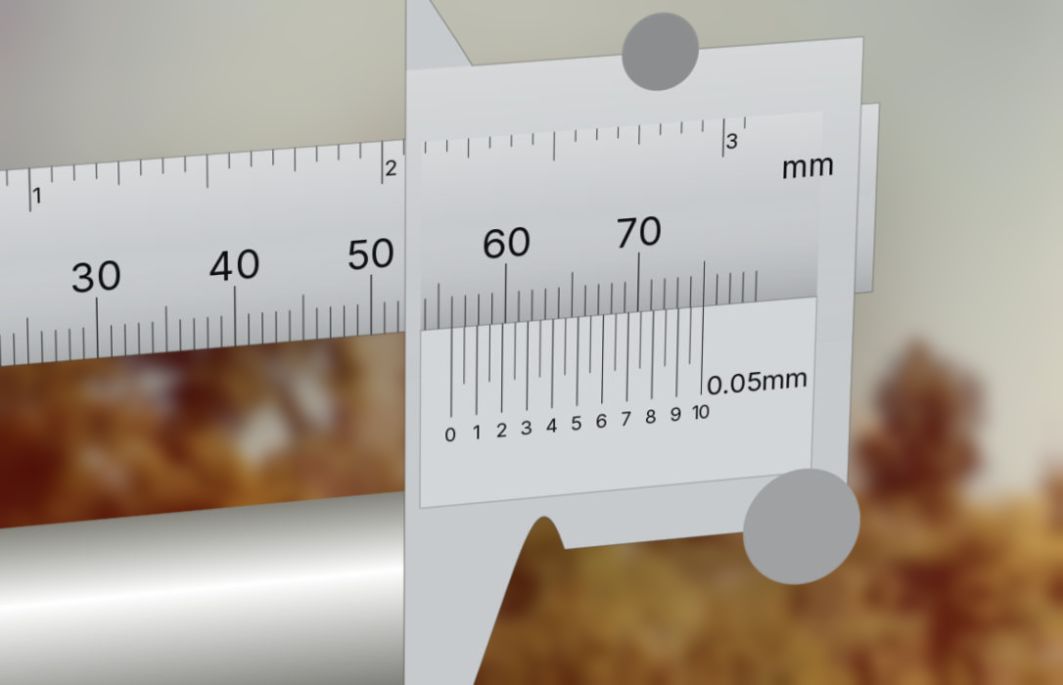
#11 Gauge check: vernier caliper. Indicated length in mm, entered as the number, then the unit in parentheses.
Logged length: 56.0 (mm)
